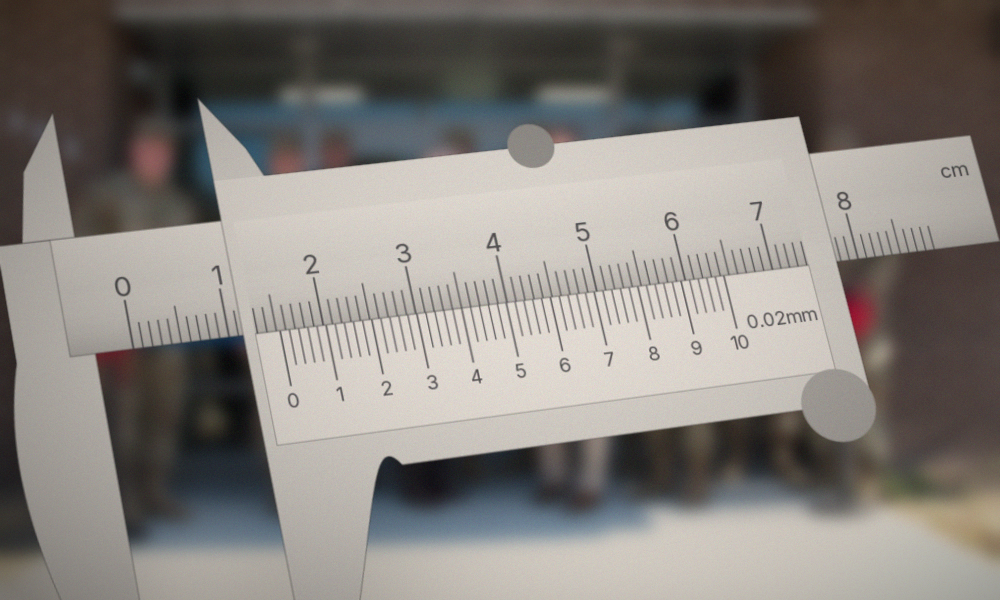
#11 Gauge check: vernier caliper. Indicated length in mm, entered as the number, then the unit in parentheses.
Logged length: 15.4 (mm)
